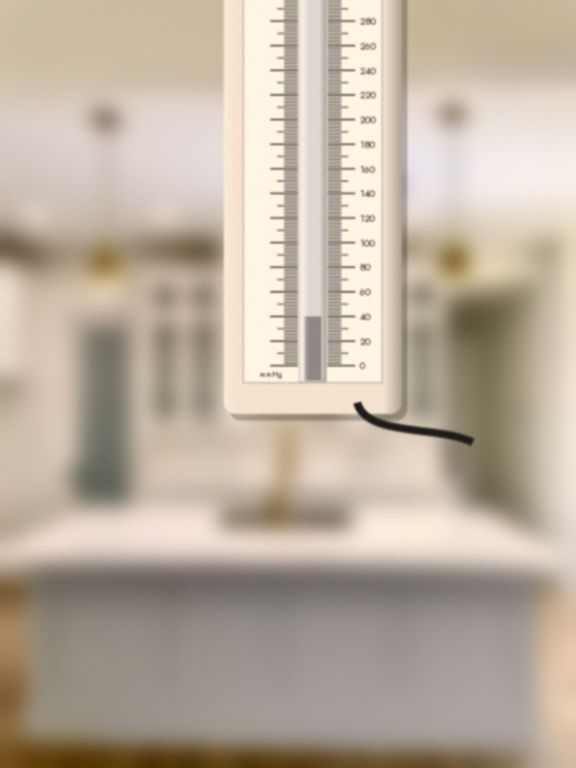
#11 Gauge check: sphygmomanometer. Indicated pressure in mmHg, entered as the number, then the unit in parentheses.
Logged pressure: 40 (mmHg)
